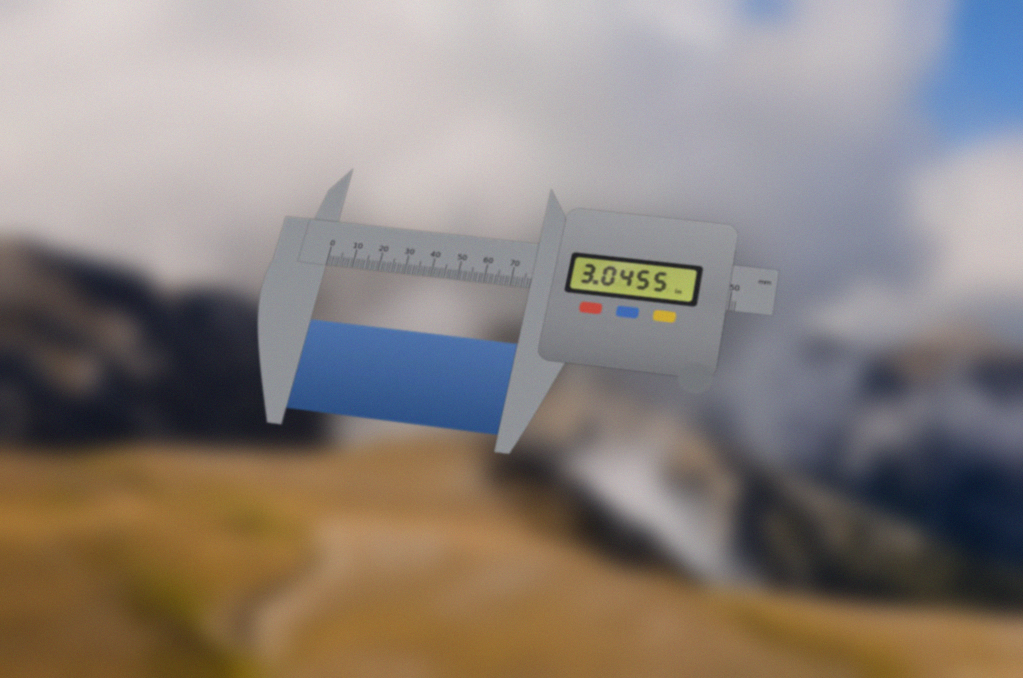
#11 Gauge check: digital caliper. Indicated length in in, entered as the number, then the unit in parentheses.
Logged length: 3.0455 (in)
